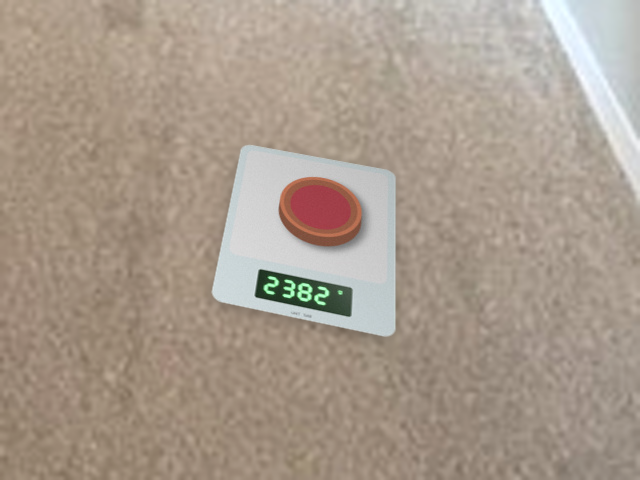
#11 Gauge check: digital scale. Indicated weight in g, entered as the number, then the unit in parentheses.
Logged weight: 2382 (g)
